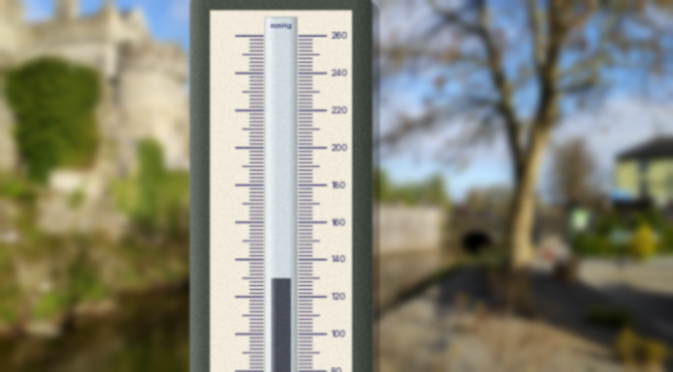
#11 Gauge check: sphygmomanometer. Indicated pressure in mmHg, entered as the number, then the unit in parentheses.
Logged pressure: 130 (mmHg)
